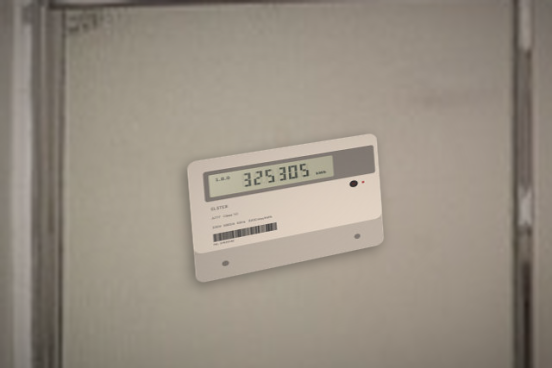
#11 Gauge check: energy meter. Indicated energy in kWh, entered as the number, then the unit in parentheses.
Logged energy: 325305 (kWh)
